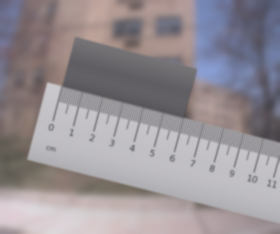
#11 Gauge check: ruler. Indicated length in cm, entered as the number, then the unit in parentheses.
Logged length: 6 (cm)
